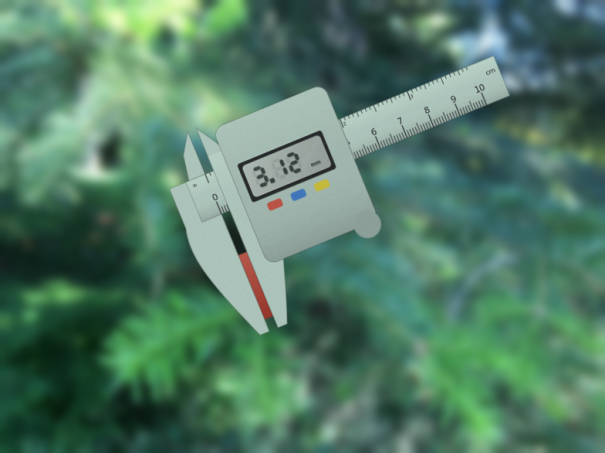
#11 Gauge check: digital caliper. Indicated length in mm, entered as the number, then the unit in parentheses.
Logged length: 3.12 (mm)
